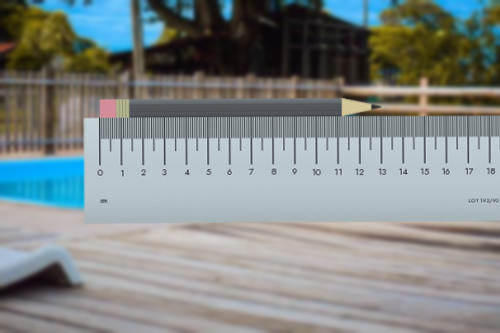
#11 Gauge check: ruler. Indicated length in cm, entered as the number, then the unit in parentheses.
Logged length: 13 (cm)
